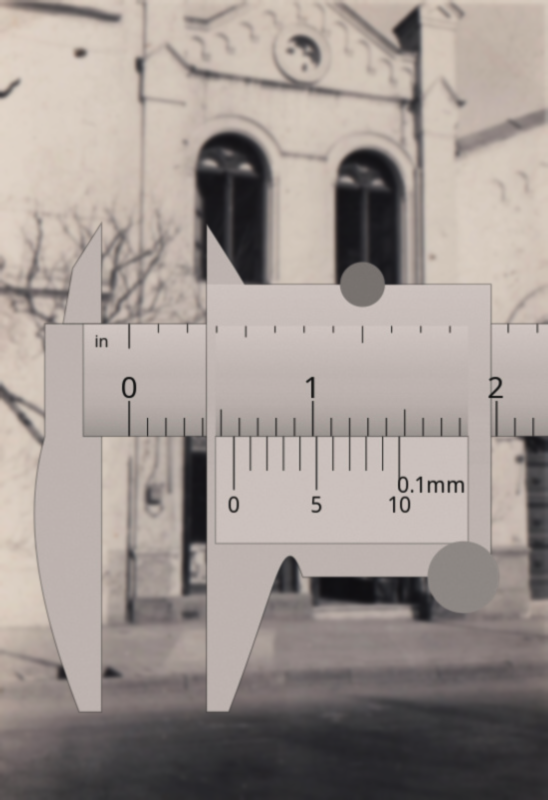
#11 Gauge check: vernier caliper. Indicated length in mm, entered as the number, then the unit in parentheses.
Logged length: 5.7 (mm)
